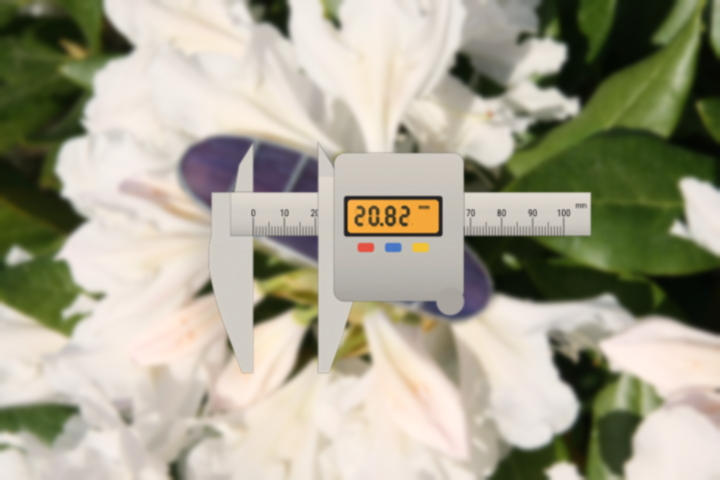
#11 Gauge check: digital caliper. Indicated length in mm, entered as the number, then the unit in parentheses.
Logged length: 20.82 (mm)
